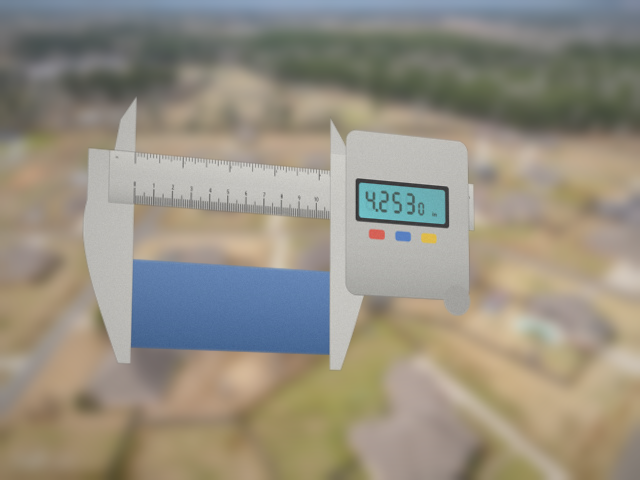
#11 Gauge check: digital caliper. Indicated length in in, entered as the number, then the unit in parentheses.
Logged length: 4.2530 (in)
